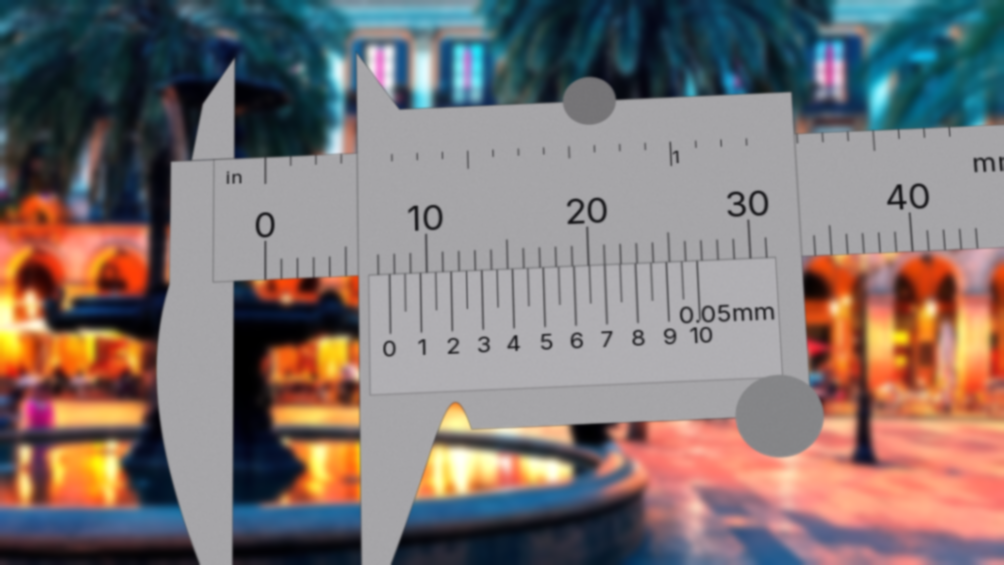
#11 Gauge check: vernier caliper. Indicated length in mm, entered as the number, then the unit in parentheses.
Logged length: 7.7 (mm)
